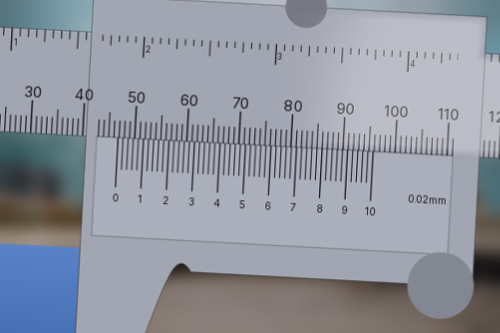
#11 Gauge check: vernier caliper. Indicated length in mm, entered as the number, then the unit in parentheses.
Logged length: 46.8 (mm)
